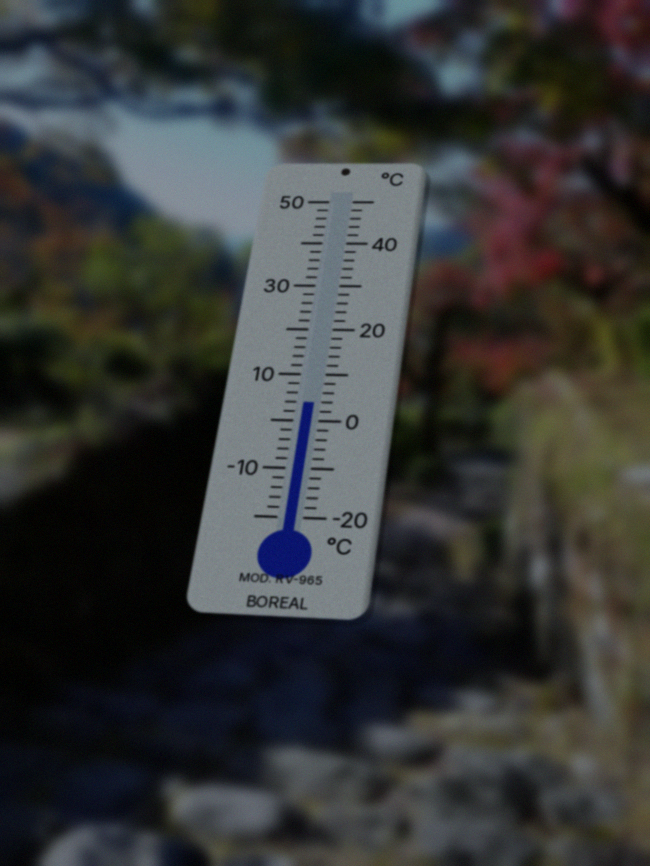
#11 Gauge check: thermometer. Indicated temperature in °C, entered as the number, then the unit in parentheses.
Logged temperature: 4 (°C)
